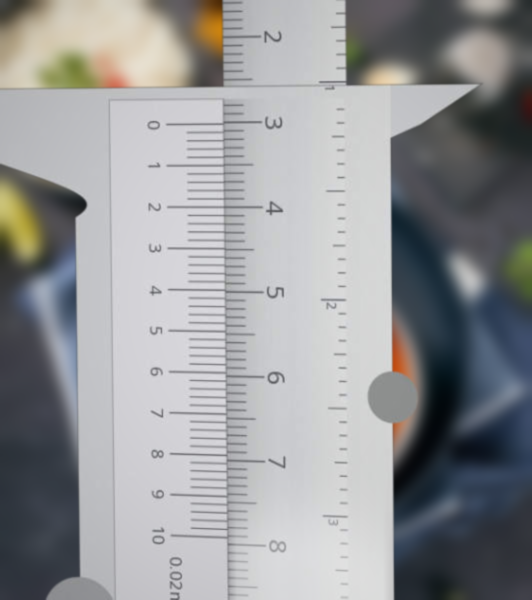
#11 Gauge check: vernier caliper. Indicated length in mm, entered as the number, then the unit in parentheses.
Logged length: 30.2 (mm)
